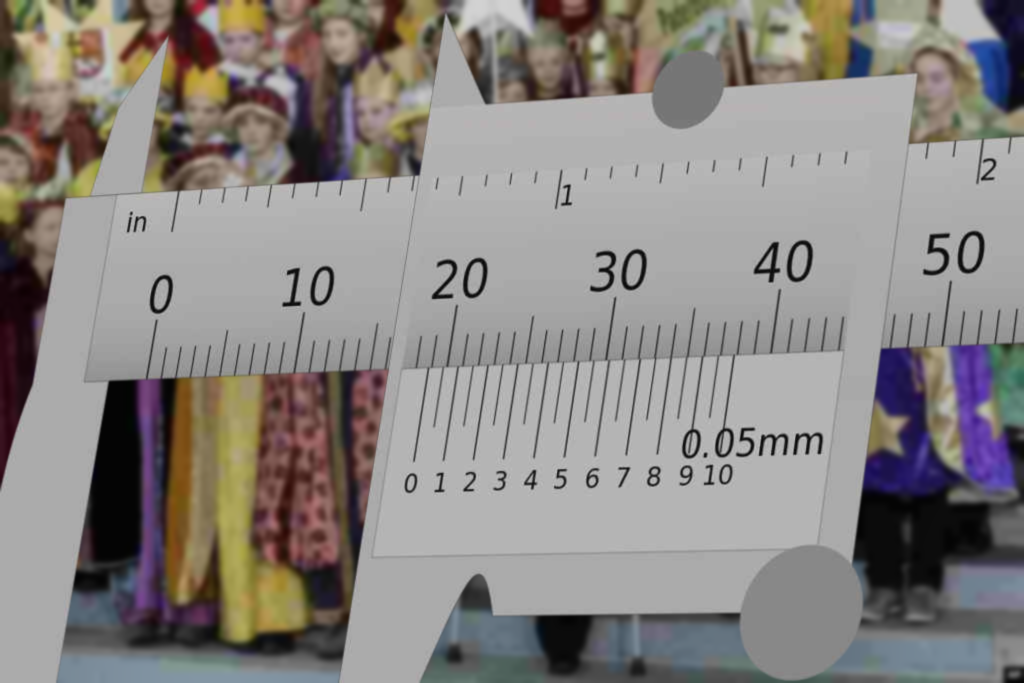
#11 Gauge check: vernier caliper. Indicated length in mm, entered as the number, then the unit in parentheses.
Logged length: 18.8 (mm)
